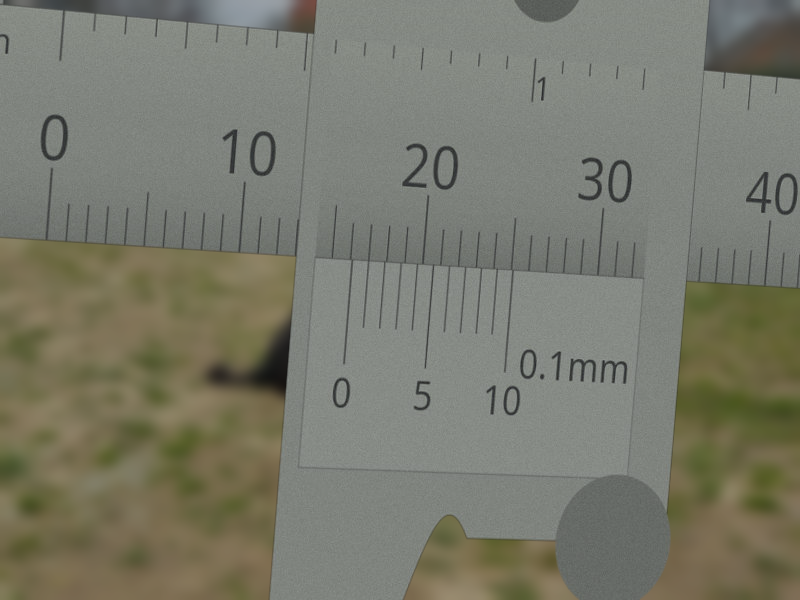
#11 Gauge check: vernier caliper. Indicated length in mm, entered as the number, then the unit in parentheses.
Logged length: 16.1 (mm)
